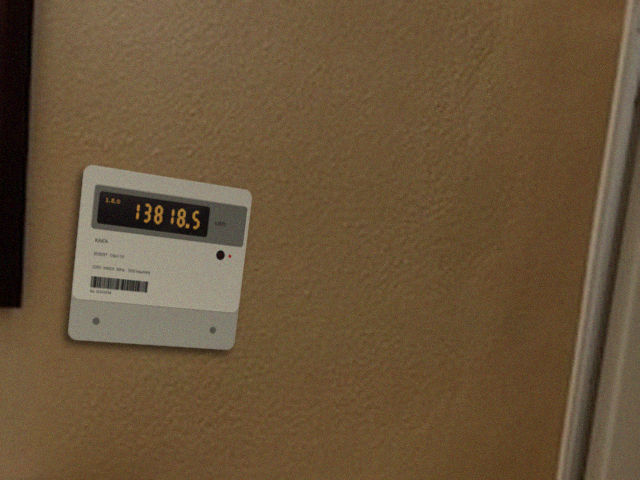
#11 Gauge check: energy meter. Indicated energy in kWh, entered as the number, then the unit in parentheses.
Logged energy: 13818.5 (kWh)
